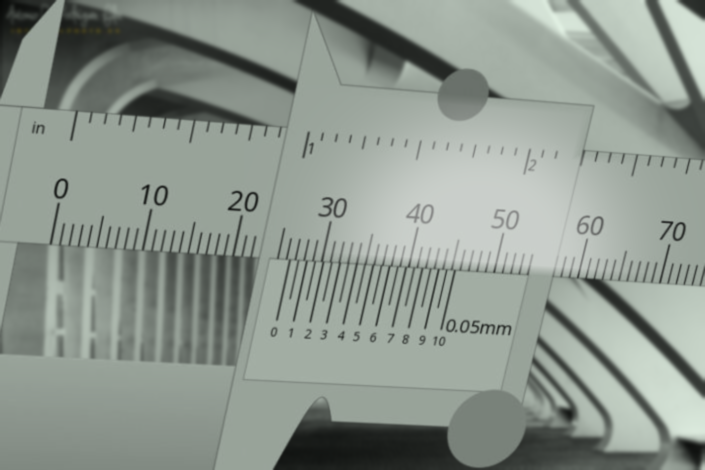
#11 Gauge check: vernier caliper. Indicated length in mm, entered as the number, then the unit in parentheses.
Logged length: 26.4 (mm)
